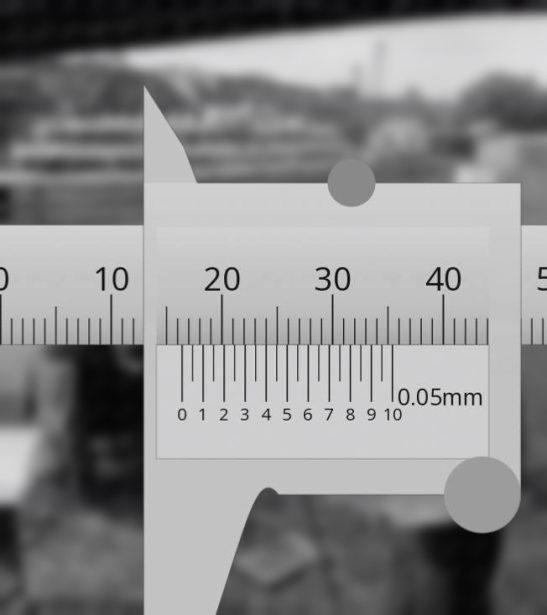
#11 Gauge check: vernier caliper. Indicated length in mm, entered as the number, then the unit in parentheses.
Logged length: 16.4 (mm)
